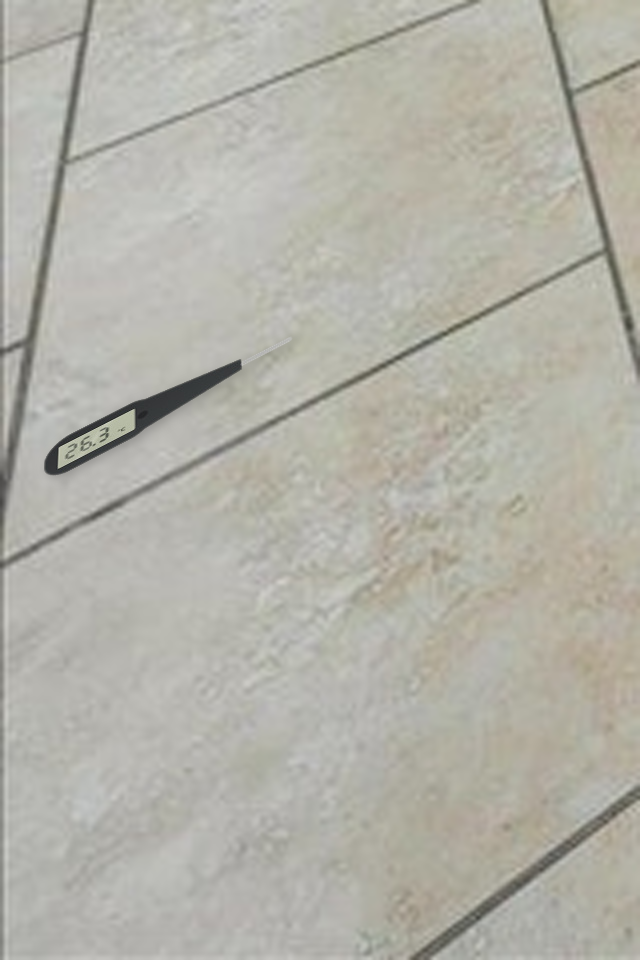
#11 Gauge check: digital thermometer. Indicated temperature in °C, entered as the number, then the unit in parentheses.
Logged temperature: 26.3 (°C)
